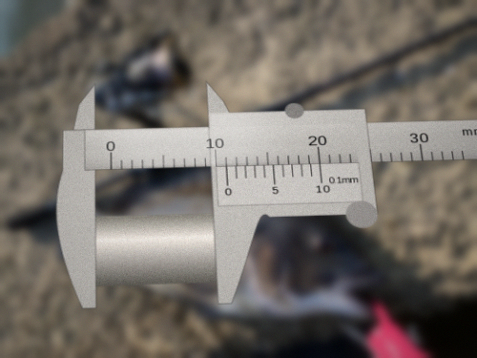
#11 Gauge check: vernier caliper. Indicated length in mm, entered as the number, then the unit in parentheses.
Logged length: 11.0 (mm)
